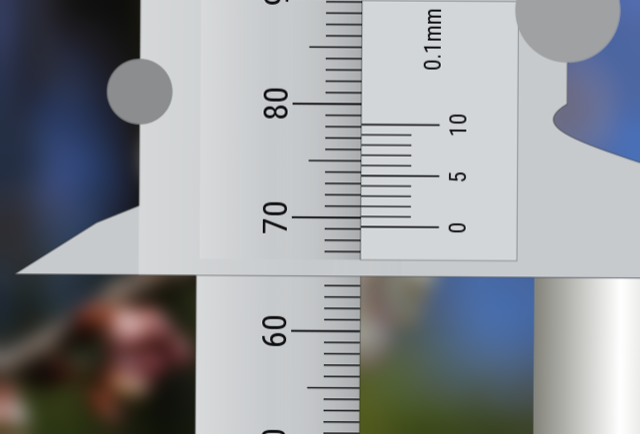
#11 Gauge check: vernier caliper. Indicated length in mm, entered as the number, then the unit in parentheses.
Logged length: 69.2 (mm)
